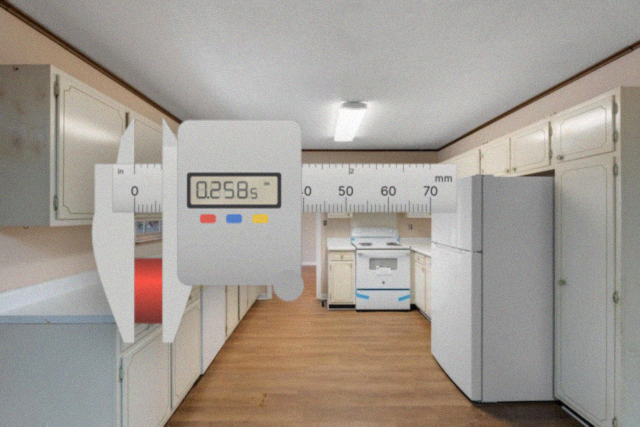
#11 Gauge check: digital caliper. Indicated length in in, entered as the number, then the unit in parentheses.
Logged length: 0.2585 (in)
